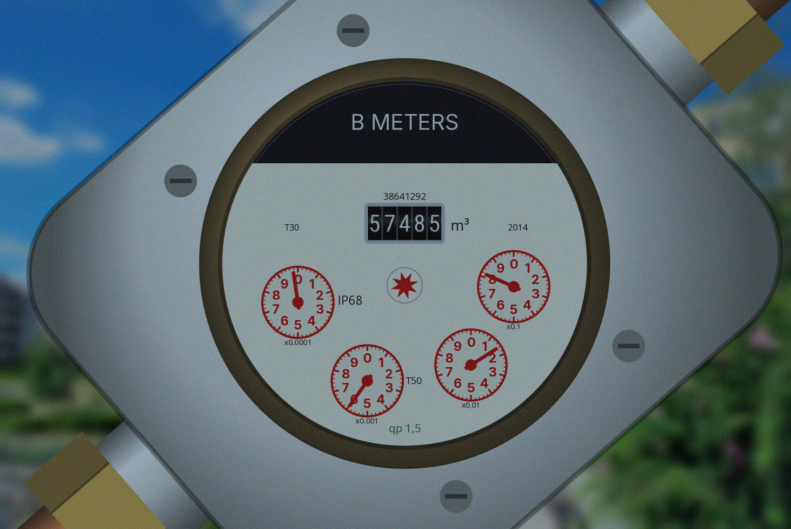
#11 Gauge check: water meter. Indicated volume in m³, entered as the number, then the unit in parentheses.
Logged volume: 57485.8159 (m³)
